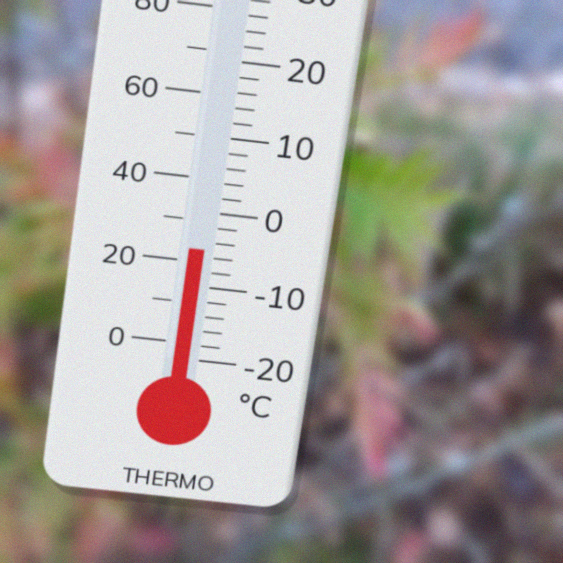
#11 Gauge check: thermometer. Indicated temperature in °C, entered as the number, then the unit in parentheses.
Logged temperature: -5 (°C)
